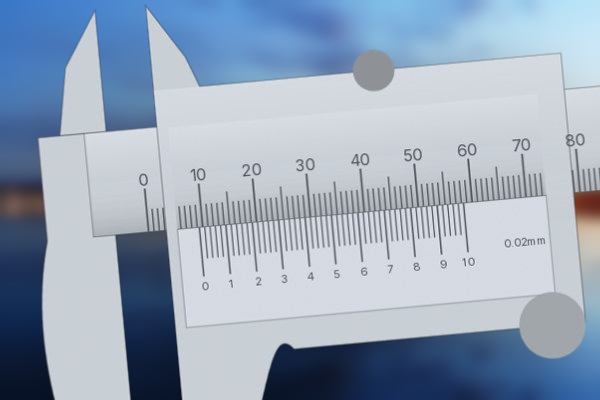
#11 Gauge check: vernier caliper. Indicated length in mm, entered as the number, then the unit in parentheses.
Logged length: 9.4 (mm)
